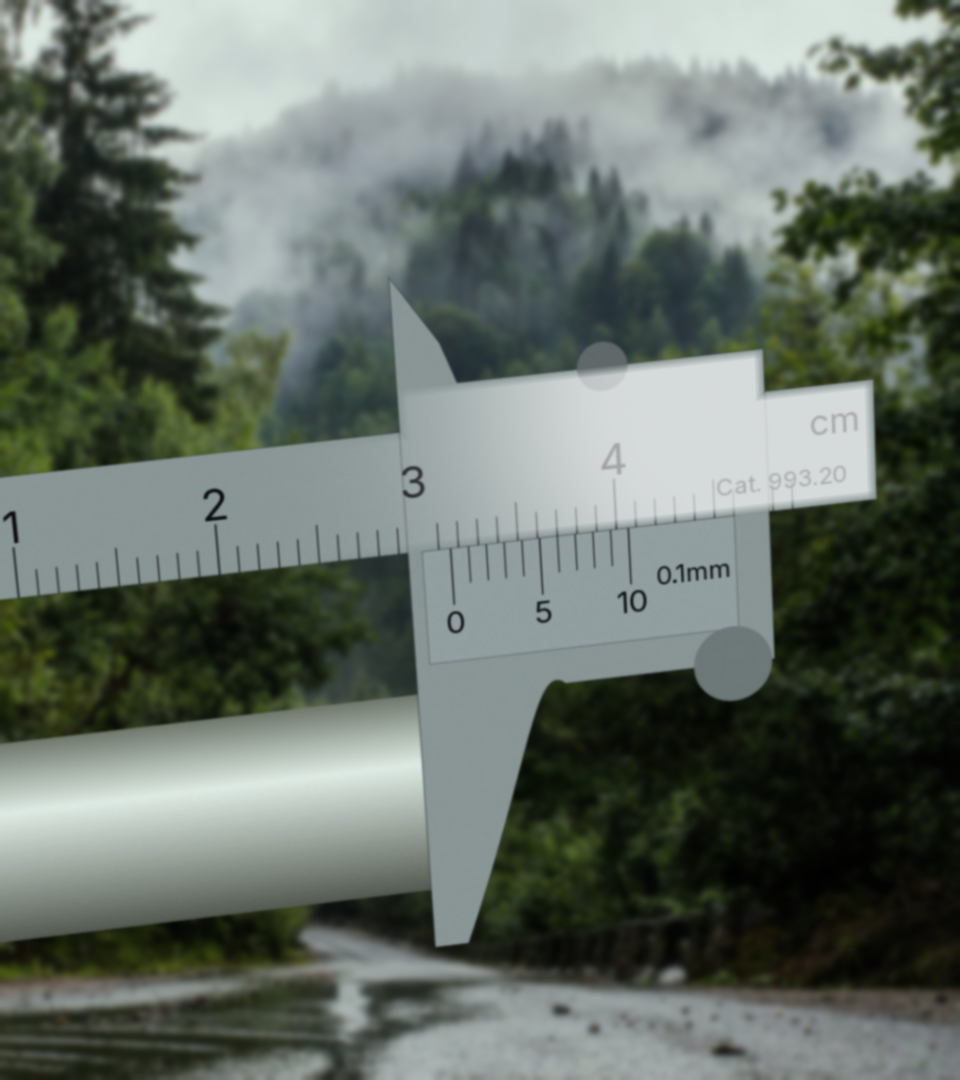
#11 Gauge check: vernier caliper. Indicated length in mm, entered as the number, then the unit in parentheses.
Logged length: 31.6 (mm)
